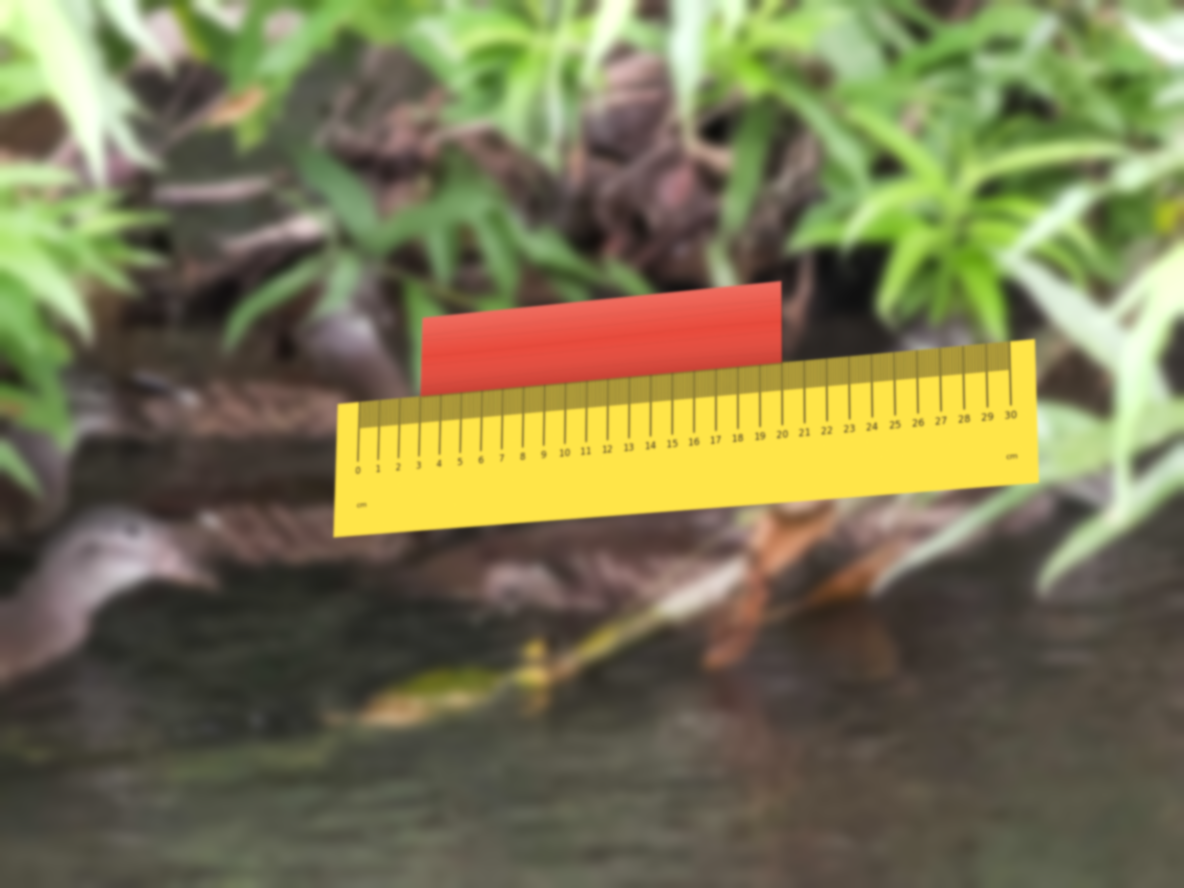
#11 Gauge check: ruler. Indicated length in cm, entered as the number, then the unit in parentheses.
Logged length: 17 (cm)
